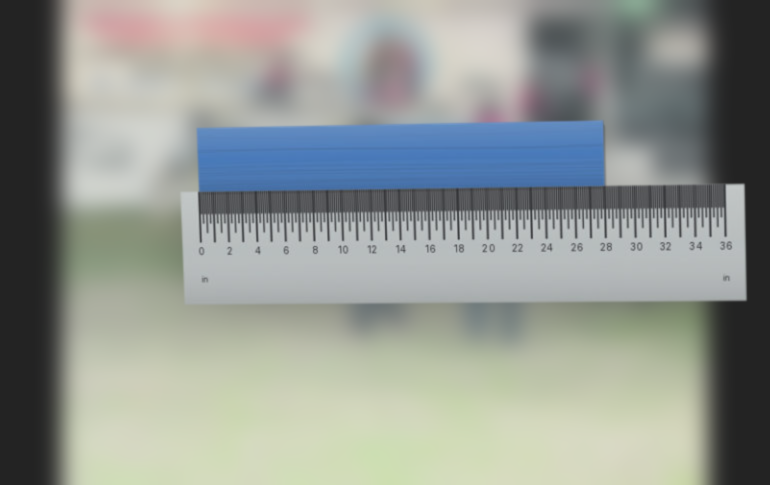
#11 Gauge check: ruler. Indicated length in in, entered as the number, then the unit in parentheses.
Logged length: 28 (in)
